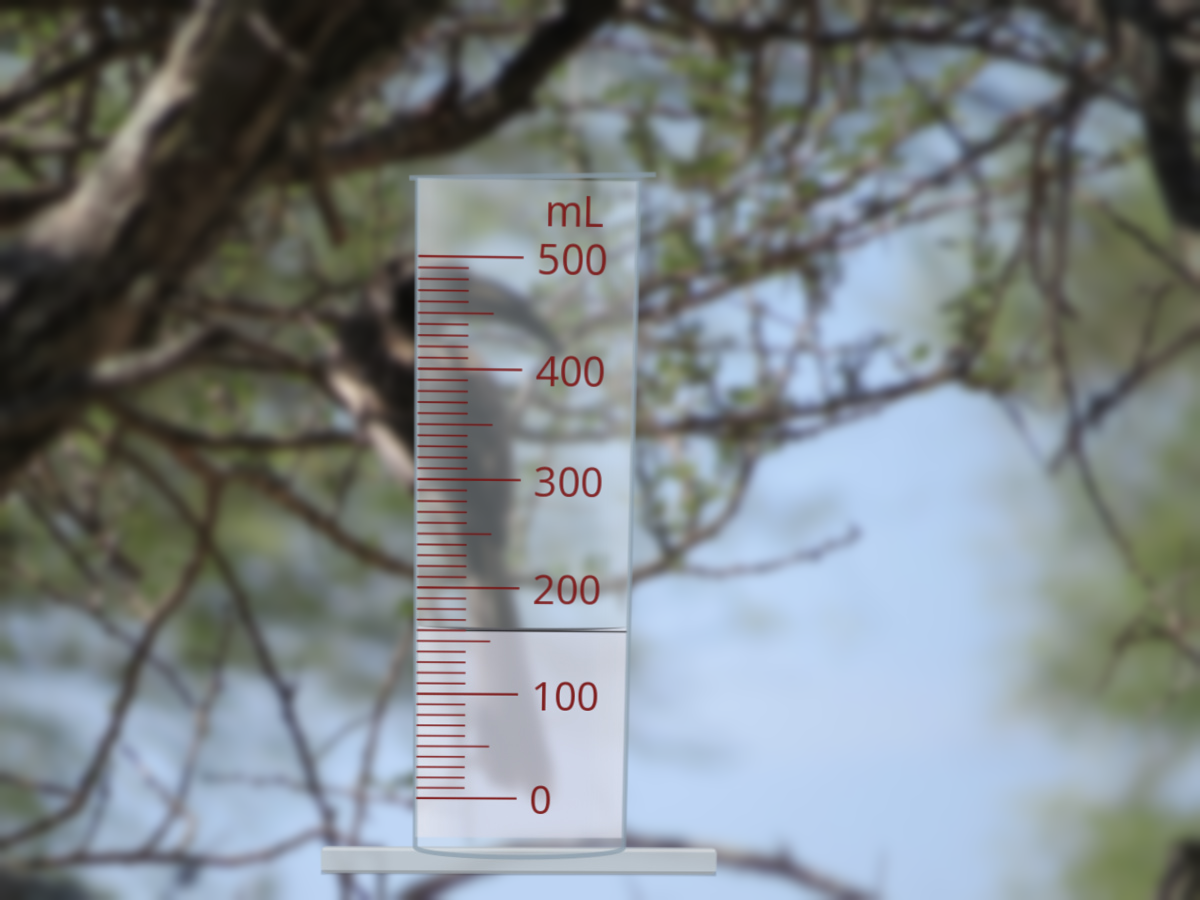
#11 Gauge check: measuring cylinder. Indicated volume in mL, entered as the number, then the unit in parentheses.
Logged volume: 160 (mL)
